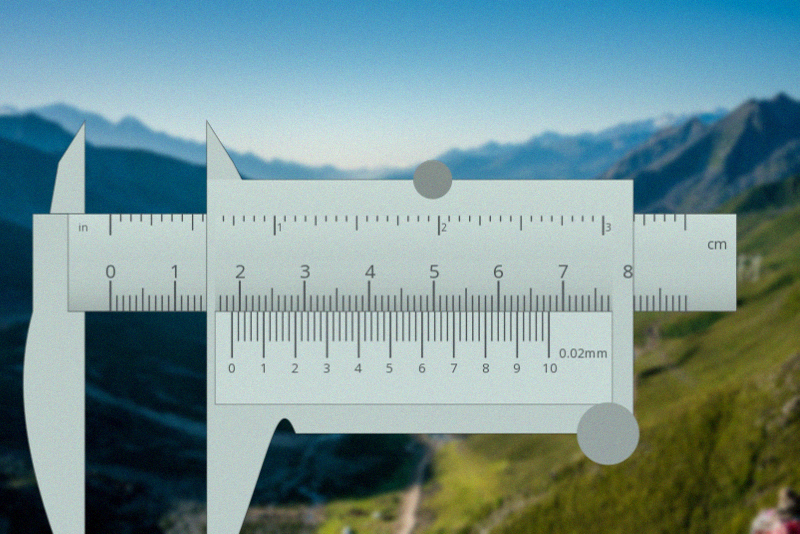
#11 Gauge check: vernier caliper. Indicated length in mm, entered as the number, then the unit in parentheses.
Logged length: 18.8 (mm)
